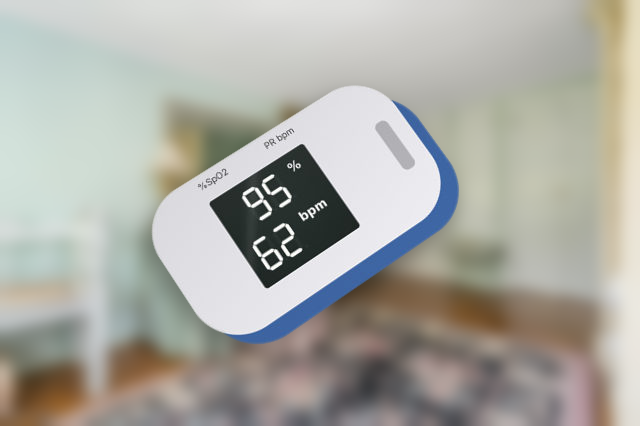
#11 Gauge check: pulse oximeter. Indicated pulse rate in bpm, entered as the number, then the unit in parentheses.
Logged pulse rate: 62 (bpm)
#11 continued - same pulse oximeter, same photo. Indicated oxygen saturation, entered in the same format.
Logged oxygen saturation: 95 (%)
